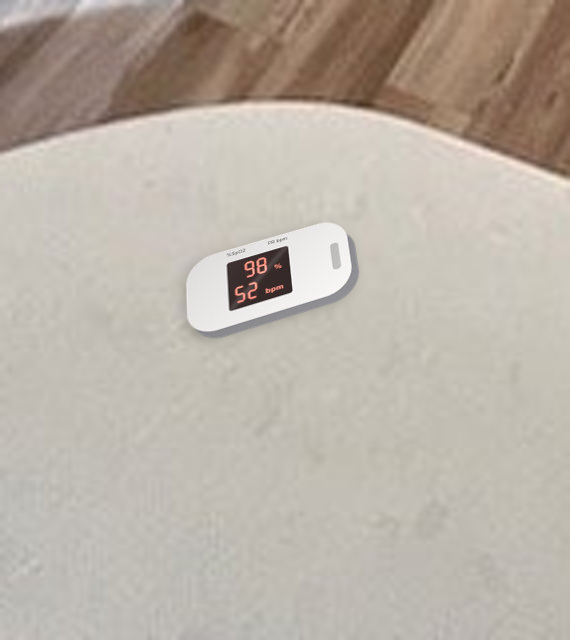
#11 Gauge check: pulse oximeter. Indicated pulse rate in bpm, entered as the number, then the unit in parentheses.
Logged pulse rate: 52 (bpm)
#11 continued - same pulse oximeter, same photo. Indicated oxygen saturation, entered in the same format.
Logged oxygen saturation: 98 (%)
